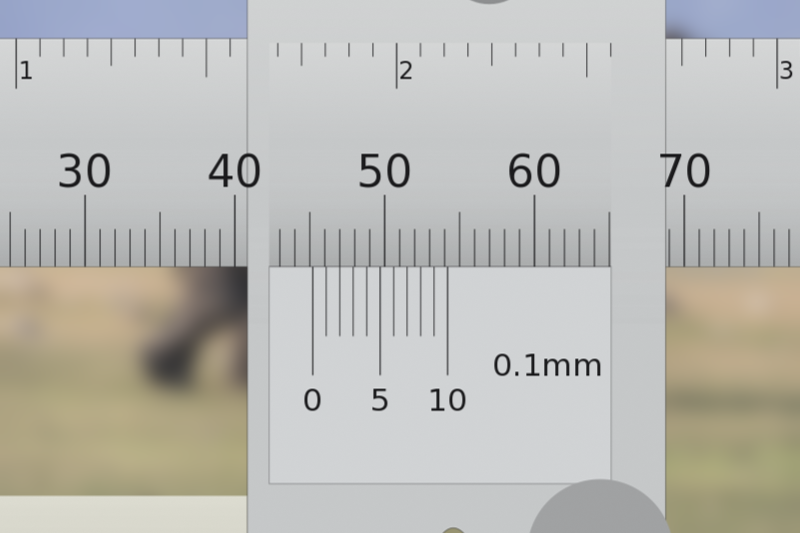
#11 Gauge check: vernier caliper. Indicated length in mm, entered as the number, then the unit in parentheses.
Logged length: 45.2 (mm)
